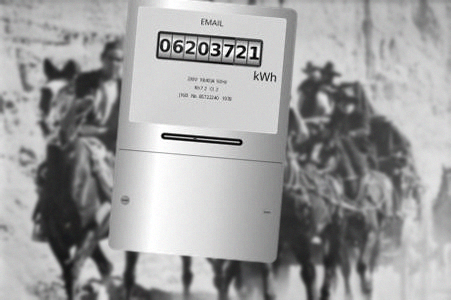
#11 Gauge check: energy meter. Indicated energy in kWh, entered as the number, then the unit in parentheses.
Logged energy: 62037.21 (kWh)
